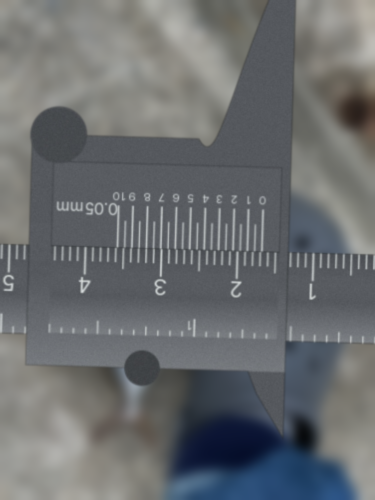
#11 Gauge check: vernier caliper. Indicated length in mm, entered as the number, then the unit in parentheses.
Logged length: 16.8 (mm)
